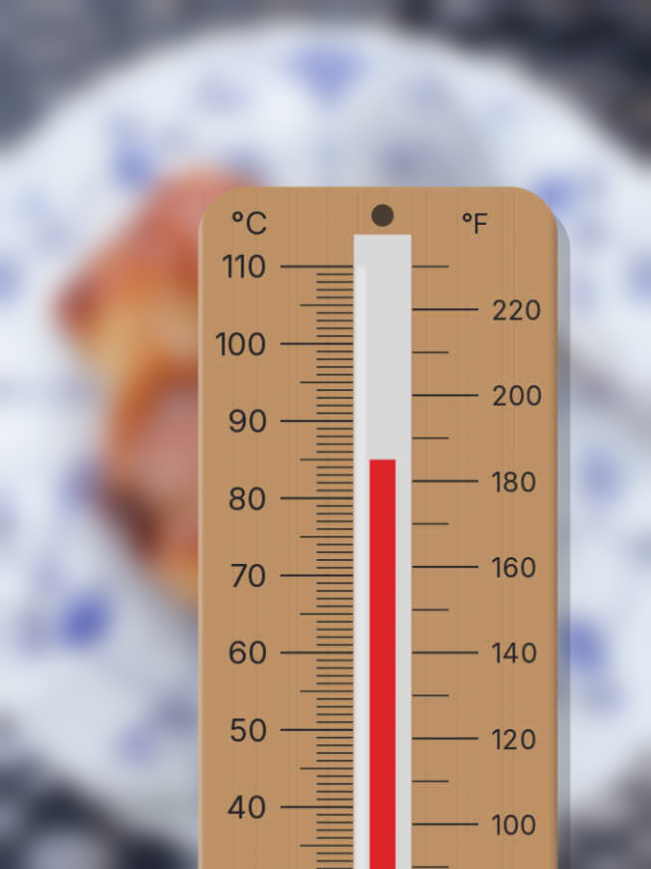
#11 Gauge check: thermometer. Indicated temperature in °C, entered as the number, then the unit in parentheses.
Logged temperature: 85 (°C)
